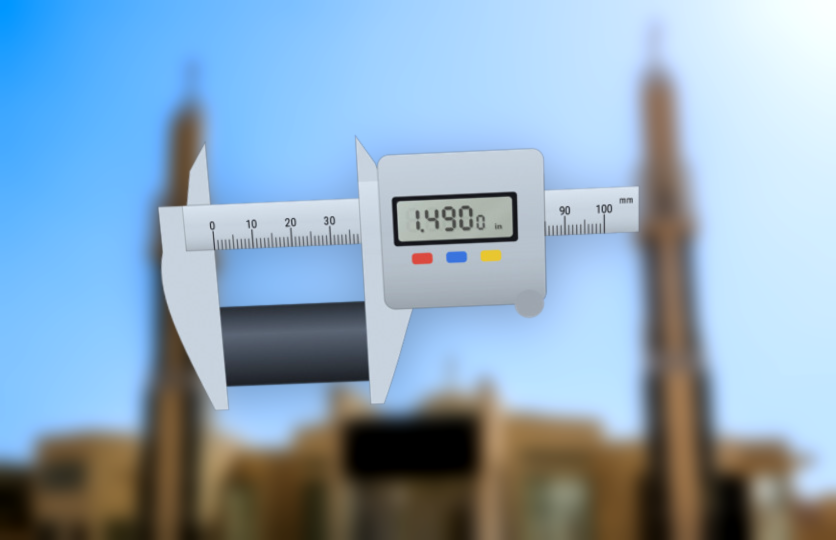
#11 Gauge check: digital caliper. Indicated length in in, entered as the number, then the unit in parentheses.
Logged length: 1.4900 (in)
